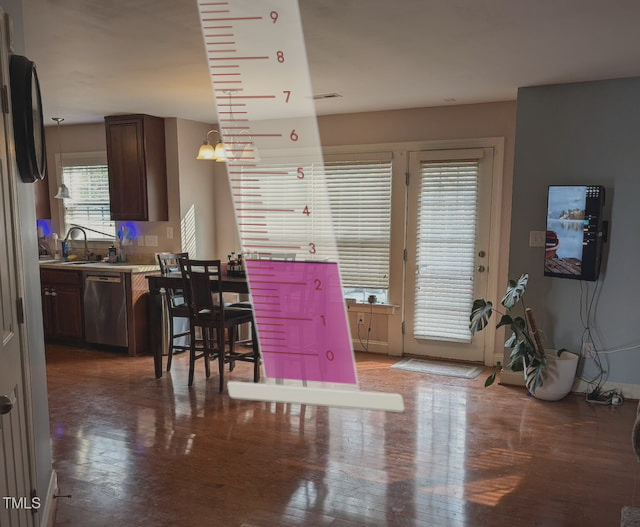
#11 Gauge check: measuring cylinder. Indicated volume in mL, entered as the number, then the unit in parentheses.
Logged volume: 2.6 (mL)
